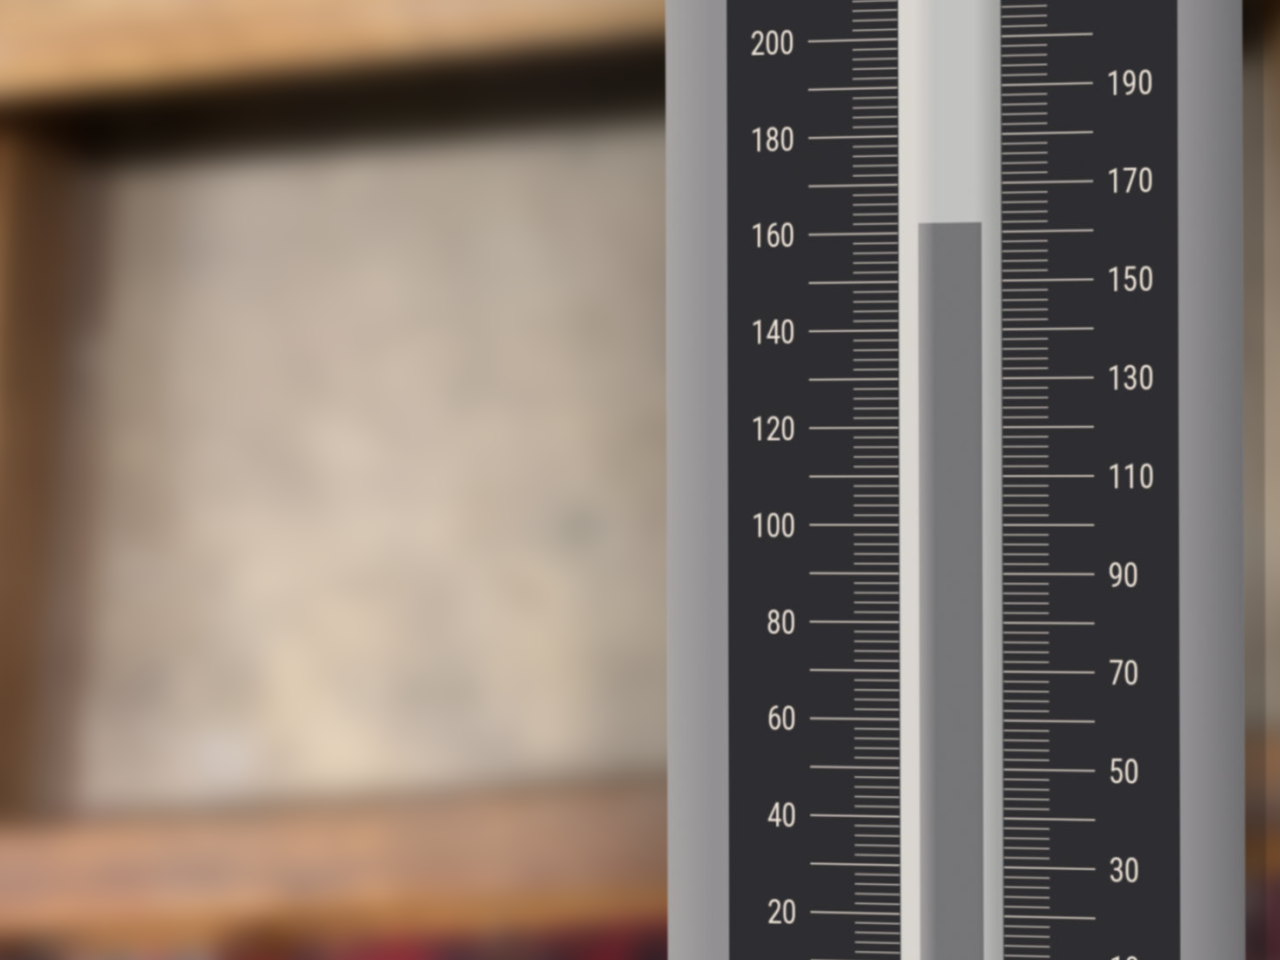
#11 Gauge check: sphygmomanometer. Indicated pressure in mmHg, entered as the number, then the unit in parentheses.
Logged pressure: 162 (mmHg)
